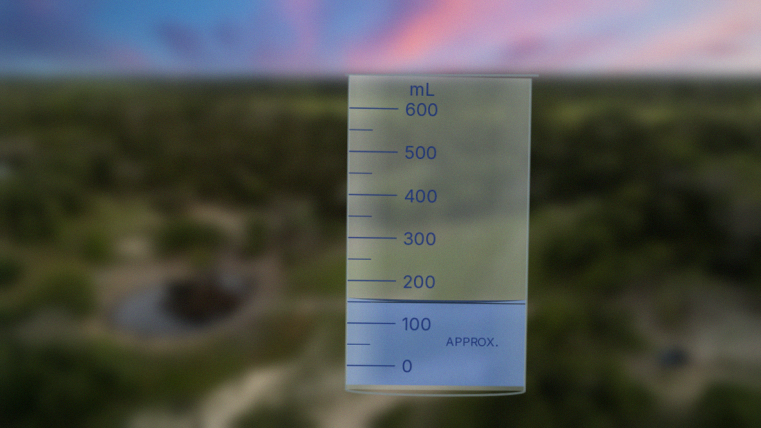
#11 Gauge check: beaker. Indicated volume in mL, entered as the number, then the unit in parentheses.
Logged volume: 150 (mL)
